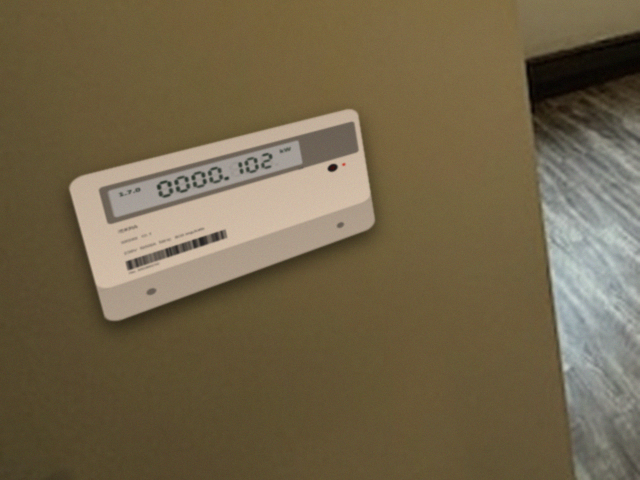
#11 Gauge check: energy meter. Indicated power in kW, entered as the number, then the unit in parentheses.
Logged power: 0.102 (kW)
